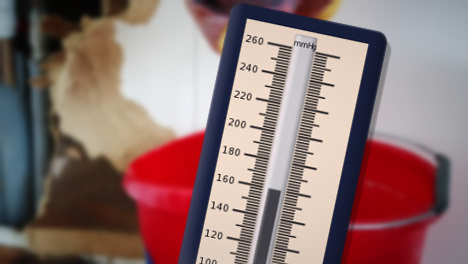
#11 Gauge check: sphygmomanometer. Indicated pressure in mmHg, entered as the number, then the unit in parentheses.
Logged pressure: 160 (mmHg)
